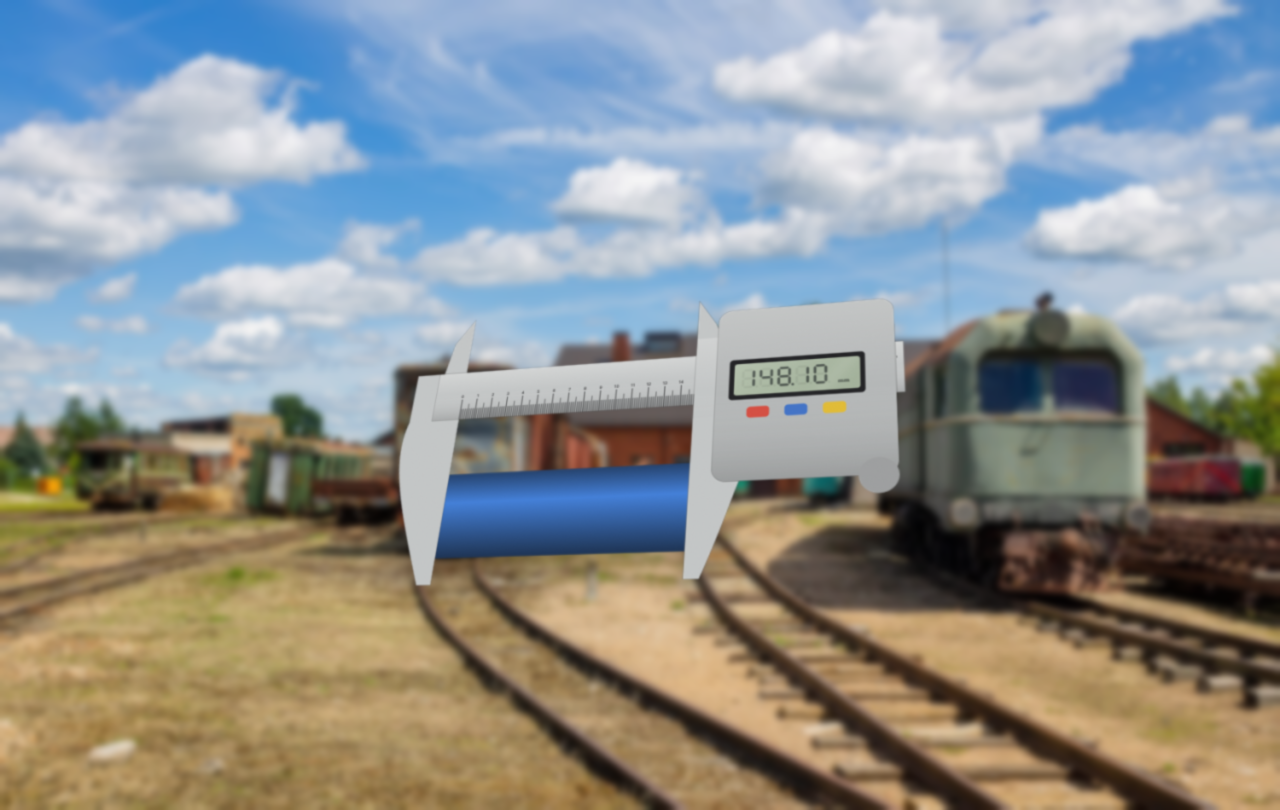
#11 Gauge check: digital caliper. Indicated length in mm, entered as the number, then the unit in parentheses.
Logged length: 148.10 (mm)
